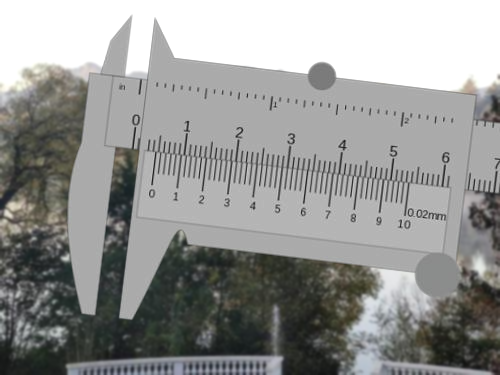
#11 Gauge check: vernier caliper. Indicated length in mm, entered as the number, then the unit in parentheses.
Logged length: 4.5 (mm)
